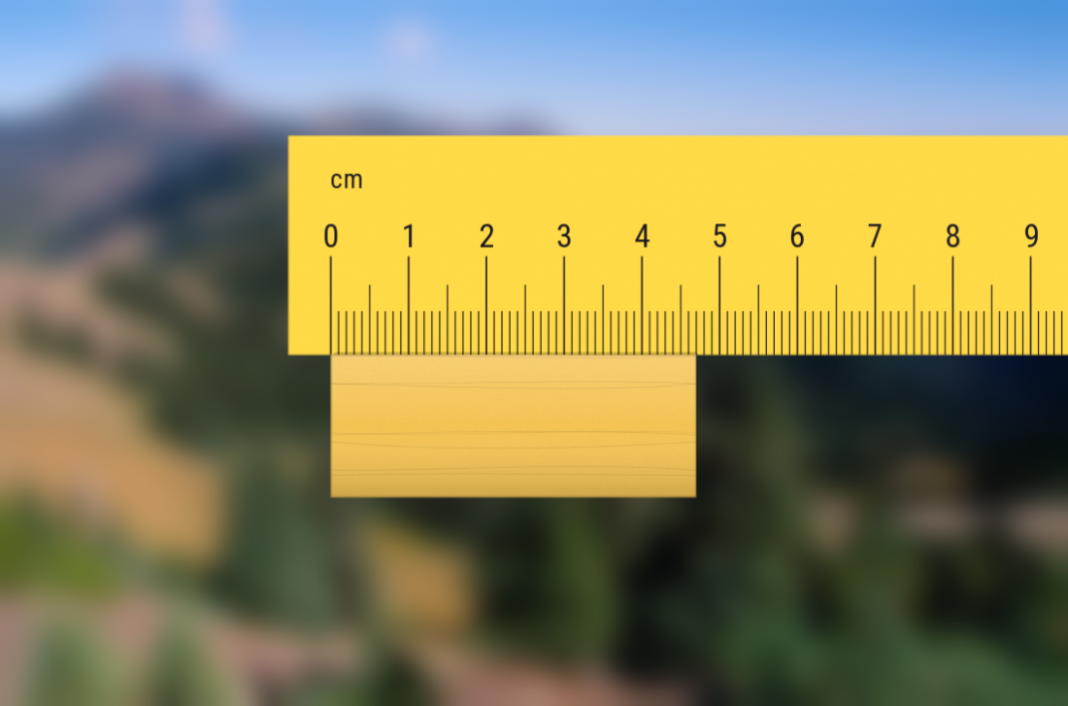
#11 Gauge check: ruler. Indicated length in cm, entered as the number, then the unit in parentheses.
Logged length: 4.7 (cm)
